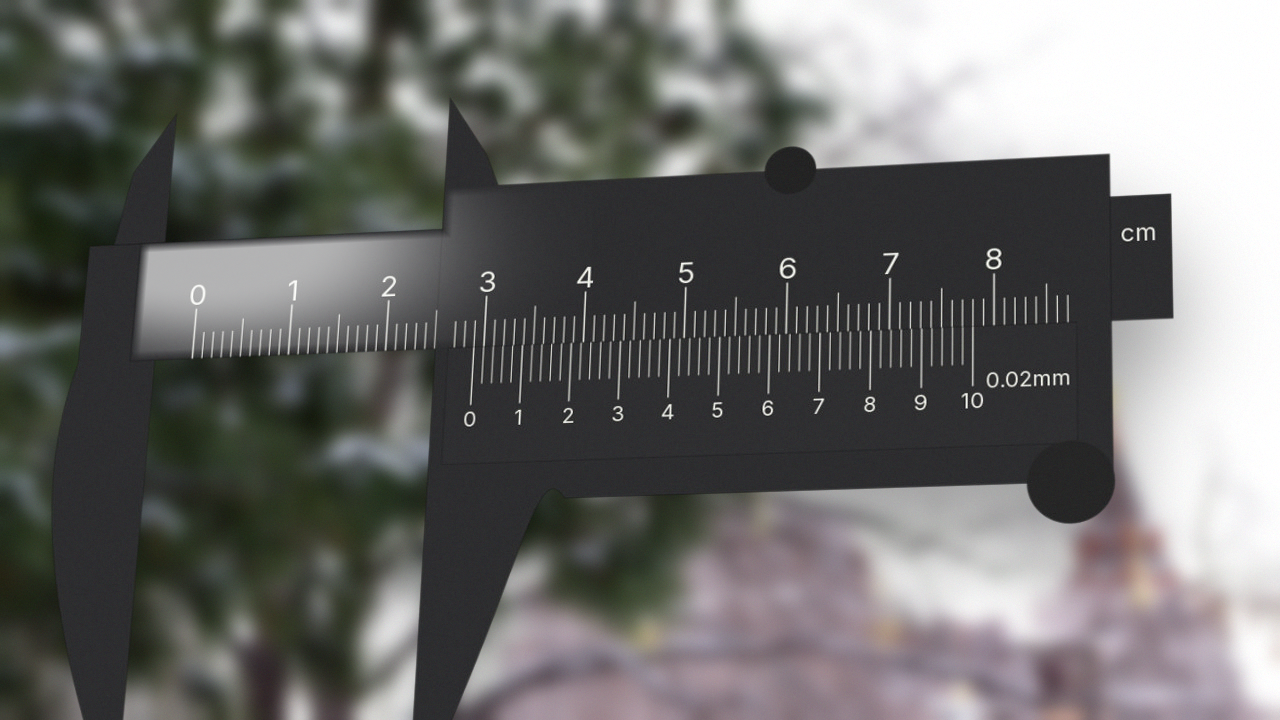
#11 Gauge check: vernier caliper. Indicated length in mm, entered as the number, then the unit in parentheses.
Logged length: 29.0 (mm)
